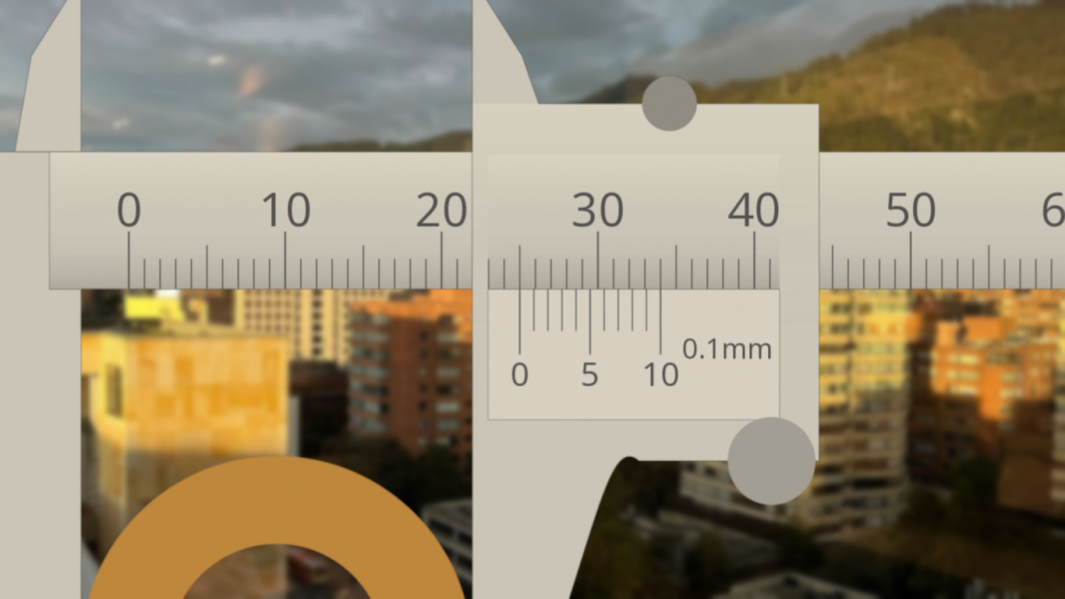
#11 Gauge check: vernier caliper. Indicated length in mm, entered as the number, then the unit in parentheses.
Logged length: 25.0 (mm)
